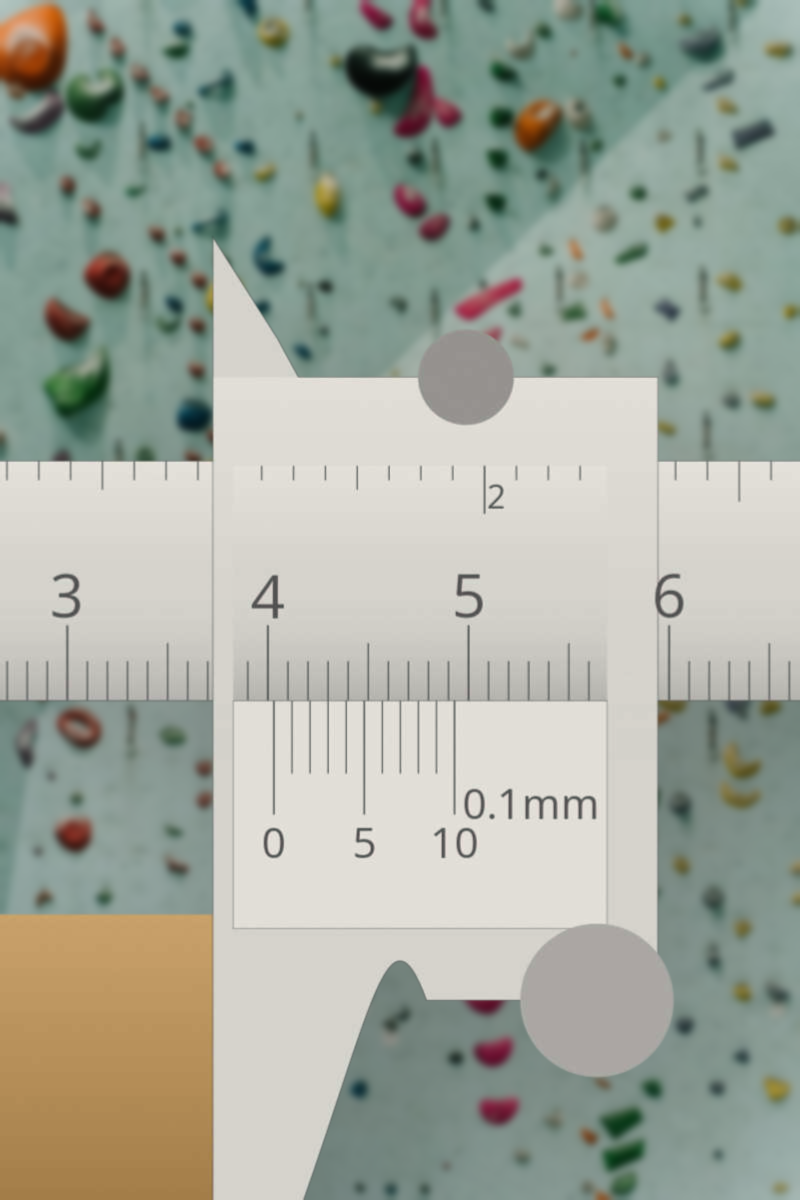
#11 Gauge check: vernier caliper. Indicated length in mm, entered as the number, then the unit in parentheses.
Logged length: 40.3 (mm)
